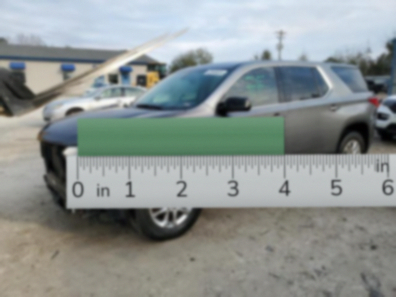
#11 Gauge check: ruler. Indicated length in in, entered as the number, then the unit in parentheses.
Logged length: 4 (in)
